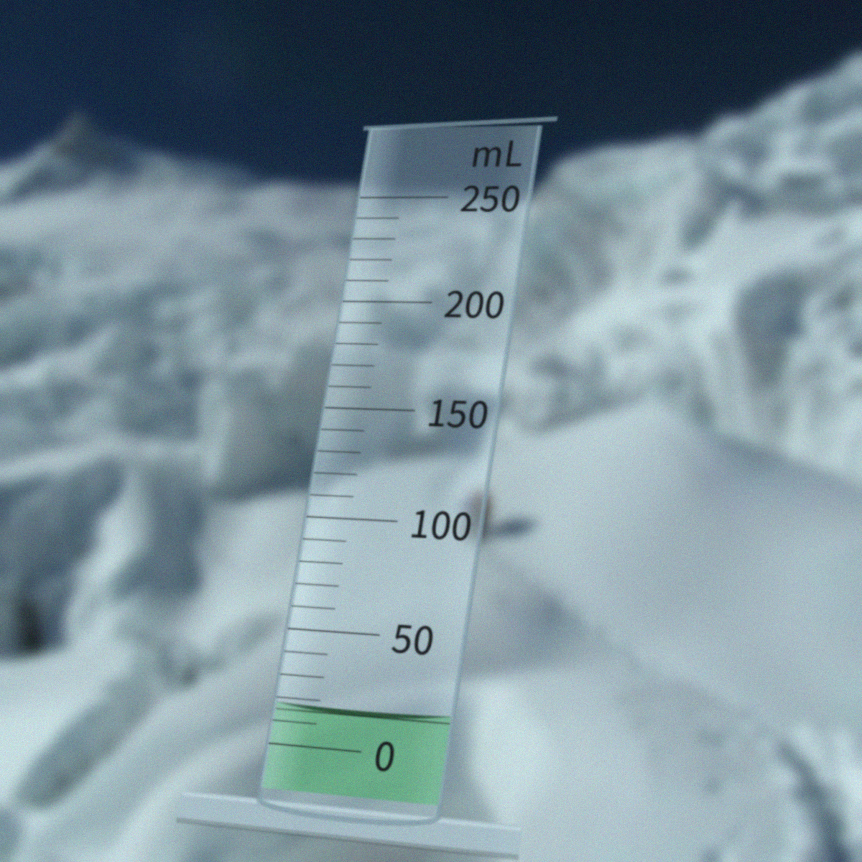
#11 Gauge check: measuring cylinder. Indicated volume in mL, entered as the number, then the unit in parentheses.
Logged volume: 15 (mL)
